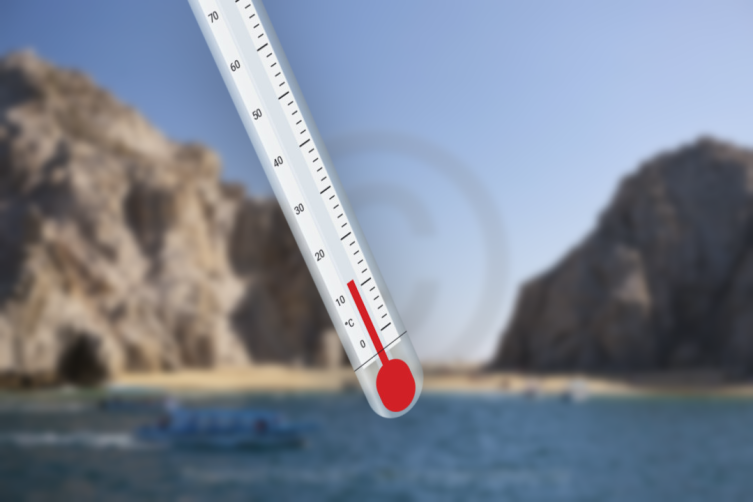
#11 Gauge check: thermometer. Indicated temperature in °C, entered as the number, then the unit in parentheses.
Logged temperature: 12 (°C)
